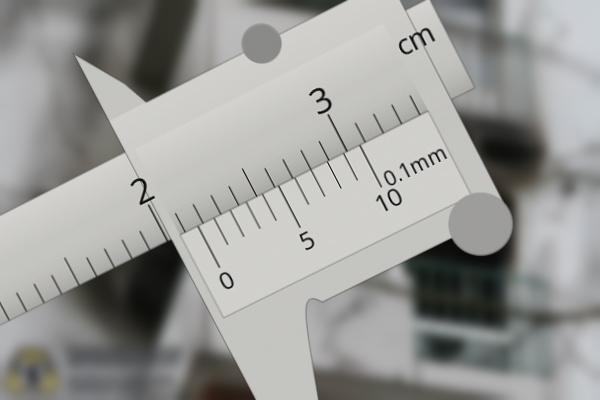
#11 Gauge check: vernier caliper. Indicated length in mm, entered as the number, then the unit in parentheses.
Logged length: 21.7 (mm)
